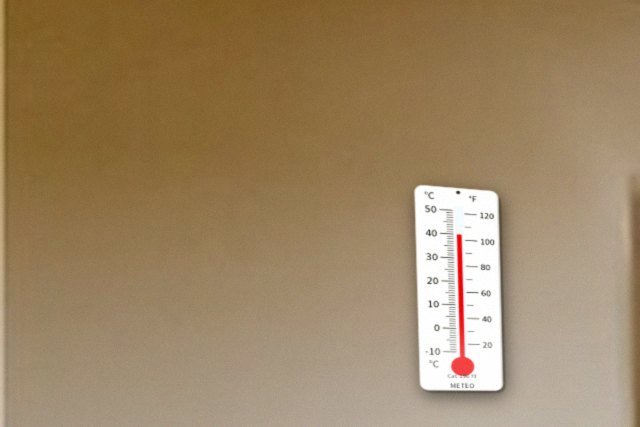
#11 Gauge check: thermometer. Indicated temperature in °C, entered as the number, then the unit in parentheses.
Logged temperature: 40 (°C)
